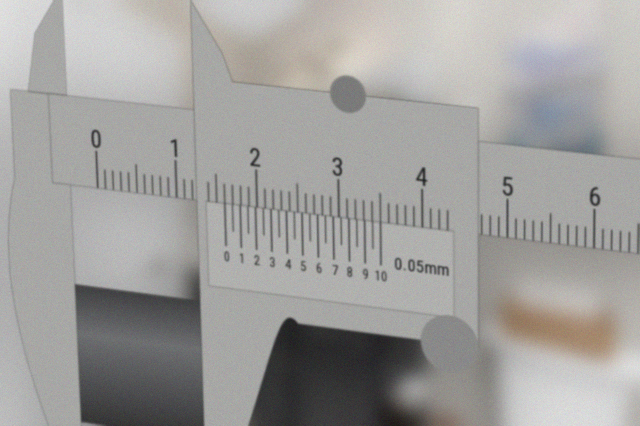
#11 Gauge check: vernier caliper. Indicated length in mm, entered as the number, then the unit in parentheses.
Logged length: 16.0 (mm)
